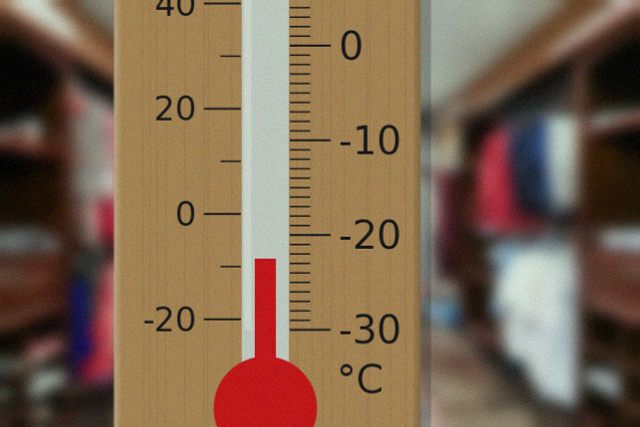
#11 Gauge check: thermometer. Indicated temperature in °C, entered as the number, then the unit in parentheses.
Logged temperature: -22.5 (°C)
